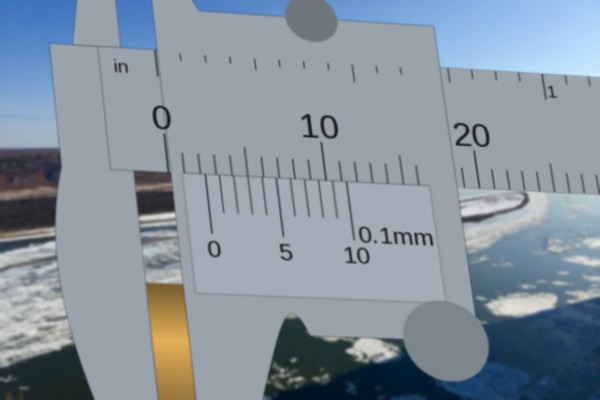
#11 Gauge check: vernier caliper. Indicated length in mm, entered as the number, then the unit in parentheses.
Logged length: 2.3 (mm)
